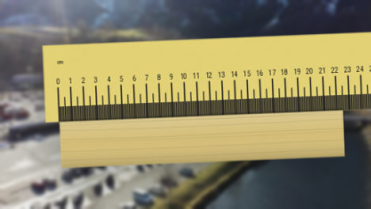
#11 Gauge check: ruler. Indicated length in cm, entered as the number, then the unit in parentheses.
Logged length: 22.5 (cm)
